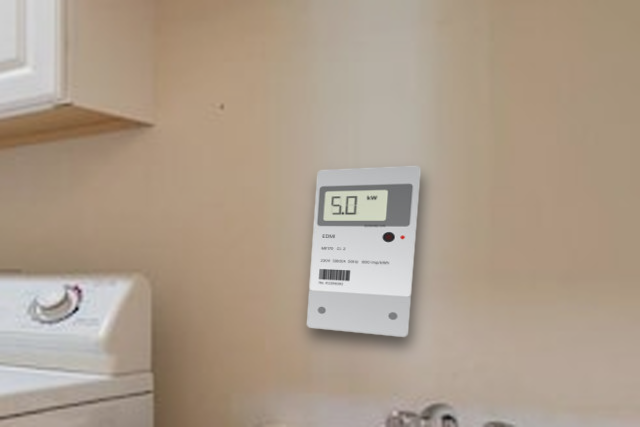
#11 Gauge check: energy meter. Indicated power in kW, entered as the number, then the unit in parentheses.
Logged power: 5.0 (kW)
